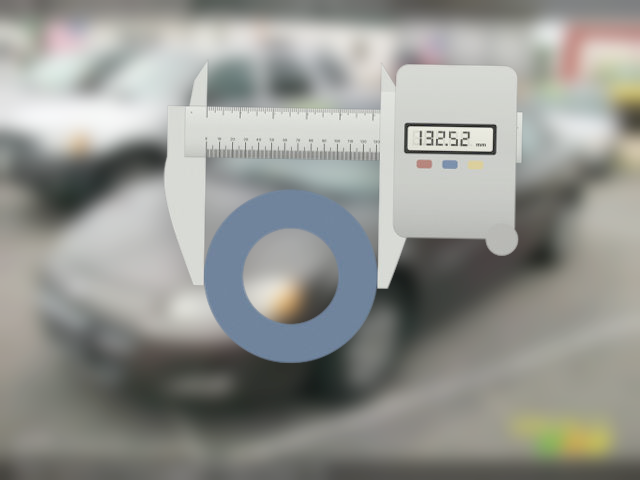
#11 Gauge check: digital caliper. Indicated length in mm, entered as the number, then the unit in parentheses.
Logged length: 132.52 (mm)
